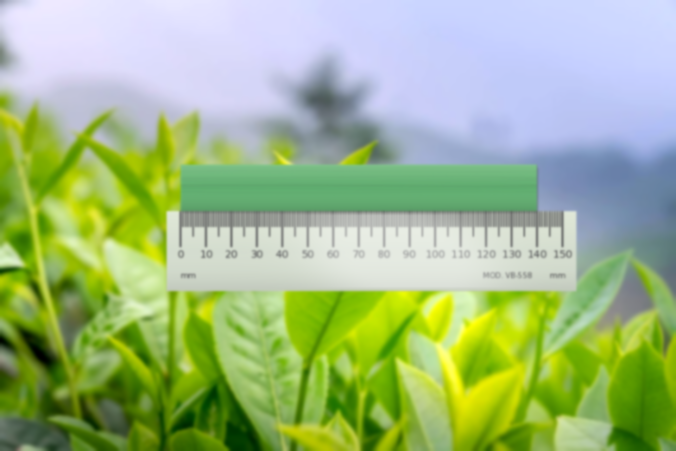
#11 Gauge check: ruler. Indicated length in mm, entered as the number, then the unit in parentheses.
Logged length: 140 (mm)
